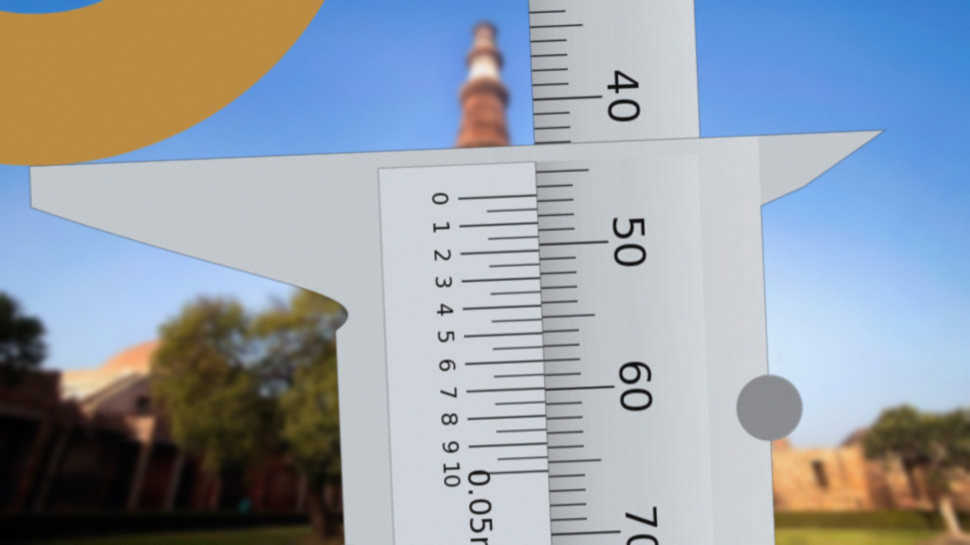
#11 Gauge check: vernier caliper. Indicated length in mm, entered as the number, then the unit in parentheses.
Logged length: 46.6 (mm)
